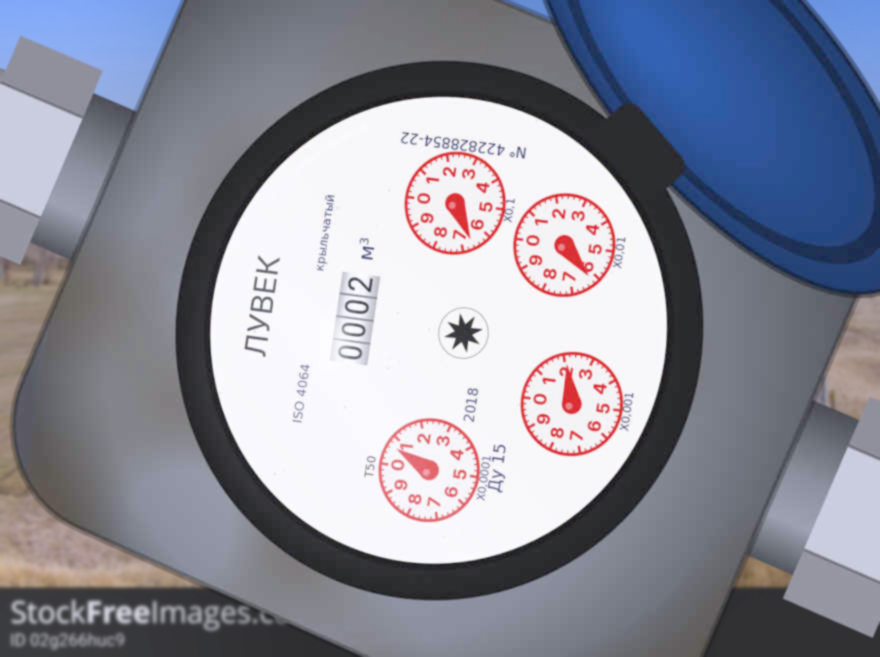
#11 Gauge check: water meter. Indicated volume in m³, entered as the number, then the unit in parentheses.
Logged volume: 2.6620 (m³)
